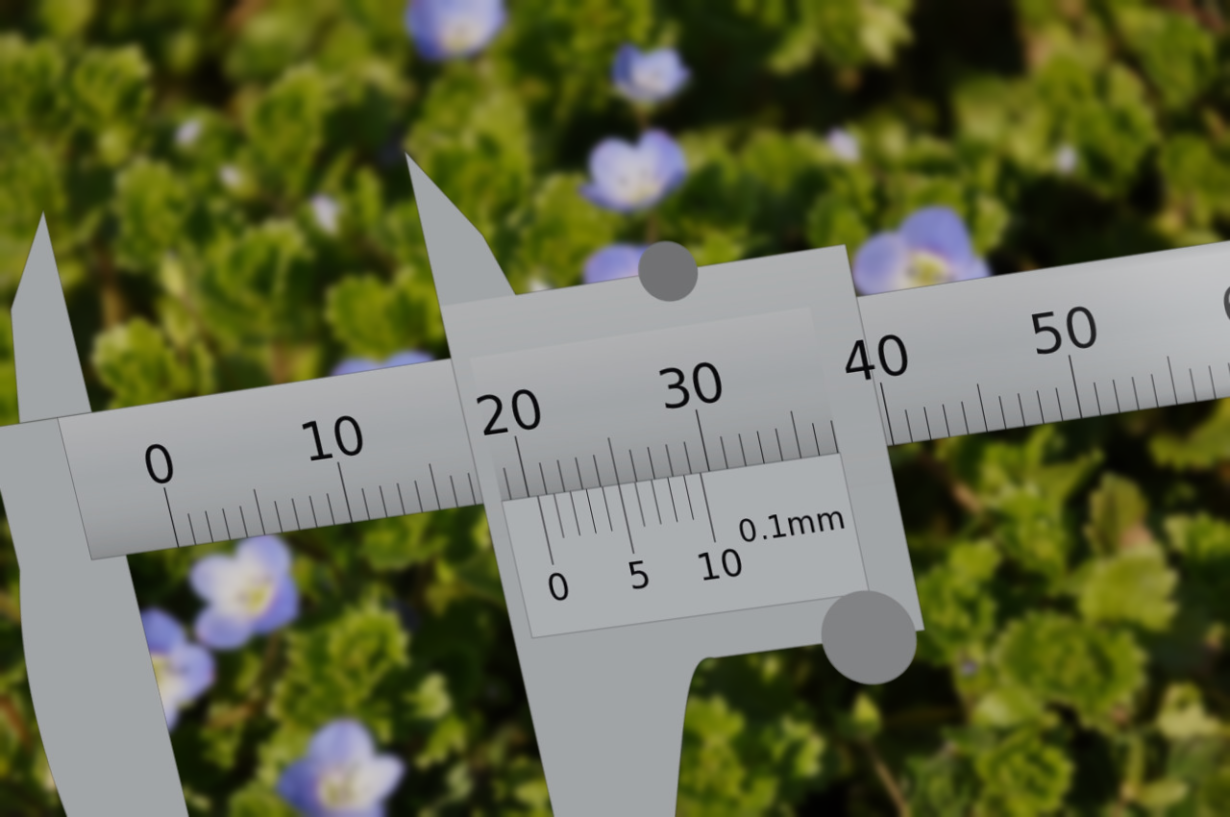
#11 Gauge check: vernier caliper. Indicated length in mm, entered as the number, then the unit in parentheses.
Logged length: 20.5 (mm)
